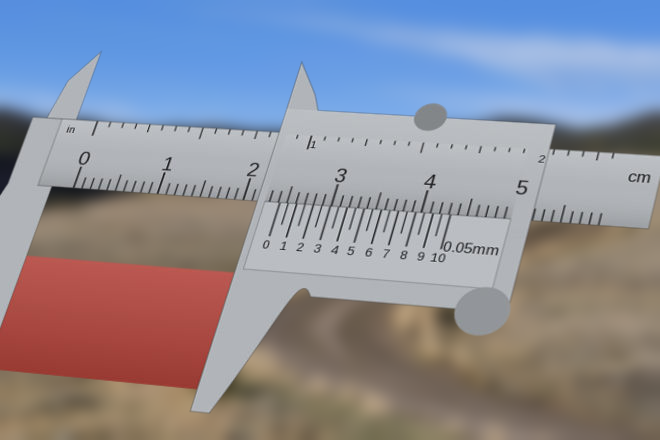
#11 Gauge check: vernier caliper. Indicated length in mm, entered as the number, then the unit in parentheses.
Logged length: 24.2 (mm)
